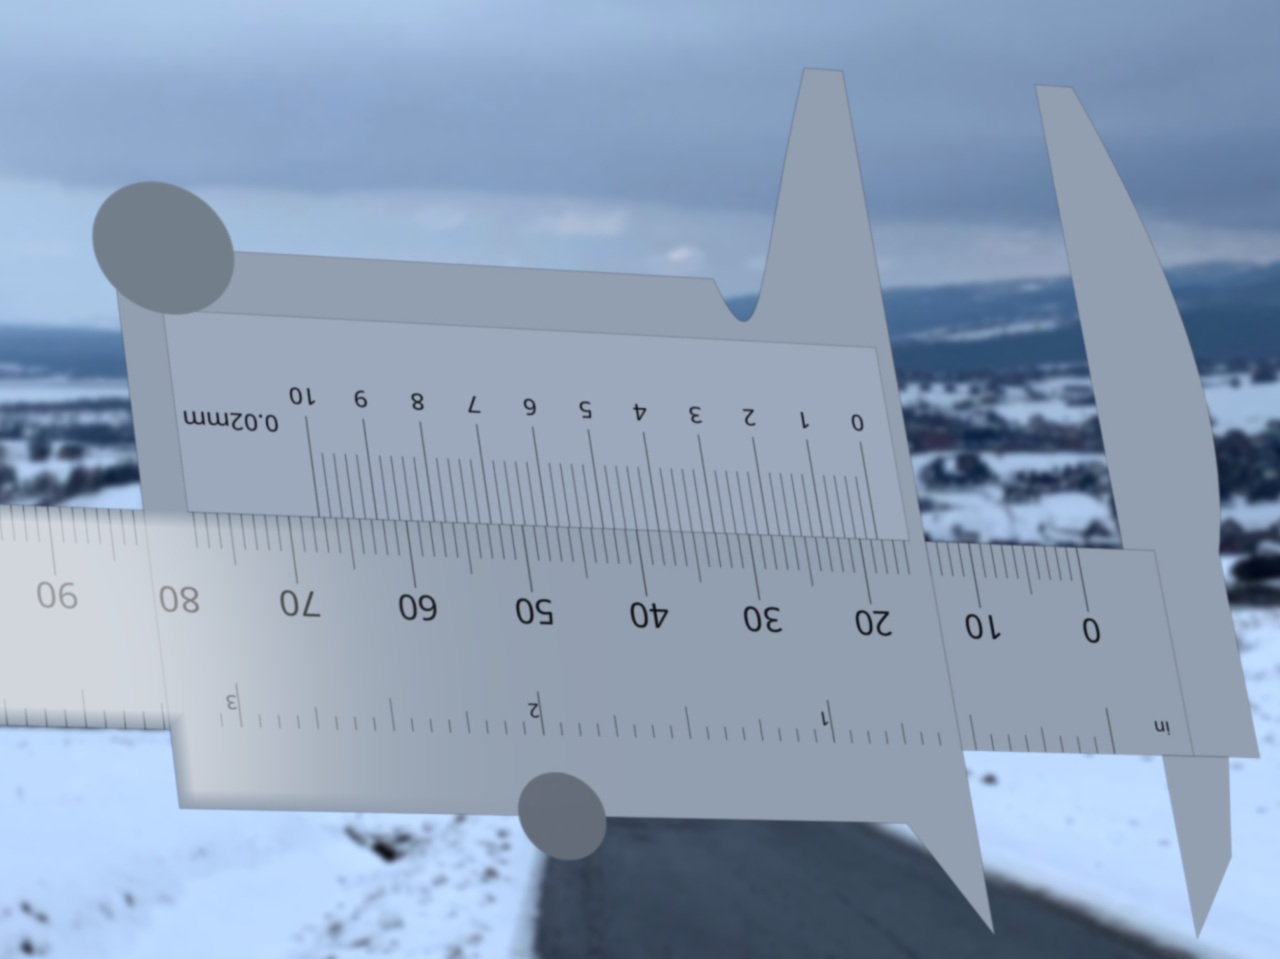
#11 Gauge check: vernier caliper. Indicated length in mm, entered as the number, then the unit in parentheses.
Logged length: 18.4 (mm)
